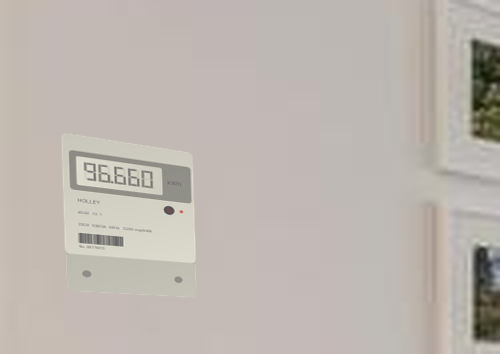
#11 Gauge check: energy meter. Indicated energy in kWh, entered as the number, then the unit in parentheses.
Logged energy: 96.660 (kWh)
